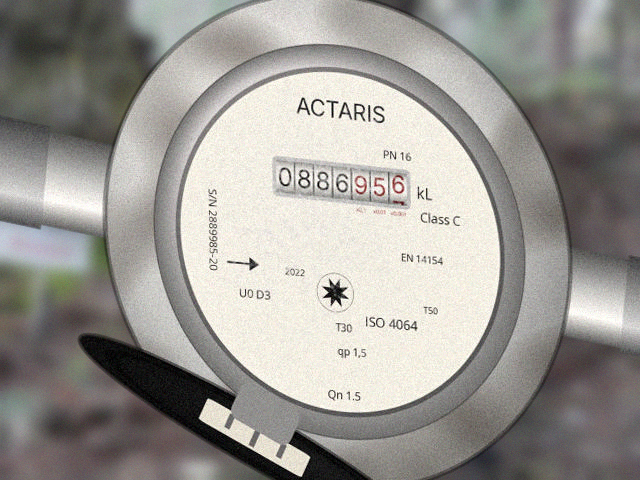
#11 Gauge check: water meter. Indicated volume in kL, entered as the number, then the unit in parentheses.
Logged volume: 886.956 (kL)
